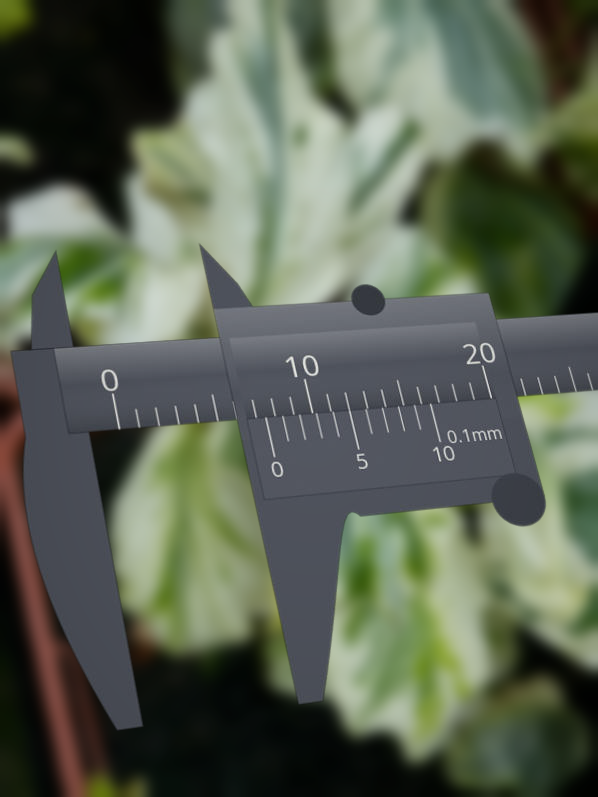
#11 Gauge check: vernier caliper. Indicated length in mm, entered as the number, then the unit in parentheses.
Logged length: 7.5 (mm)
